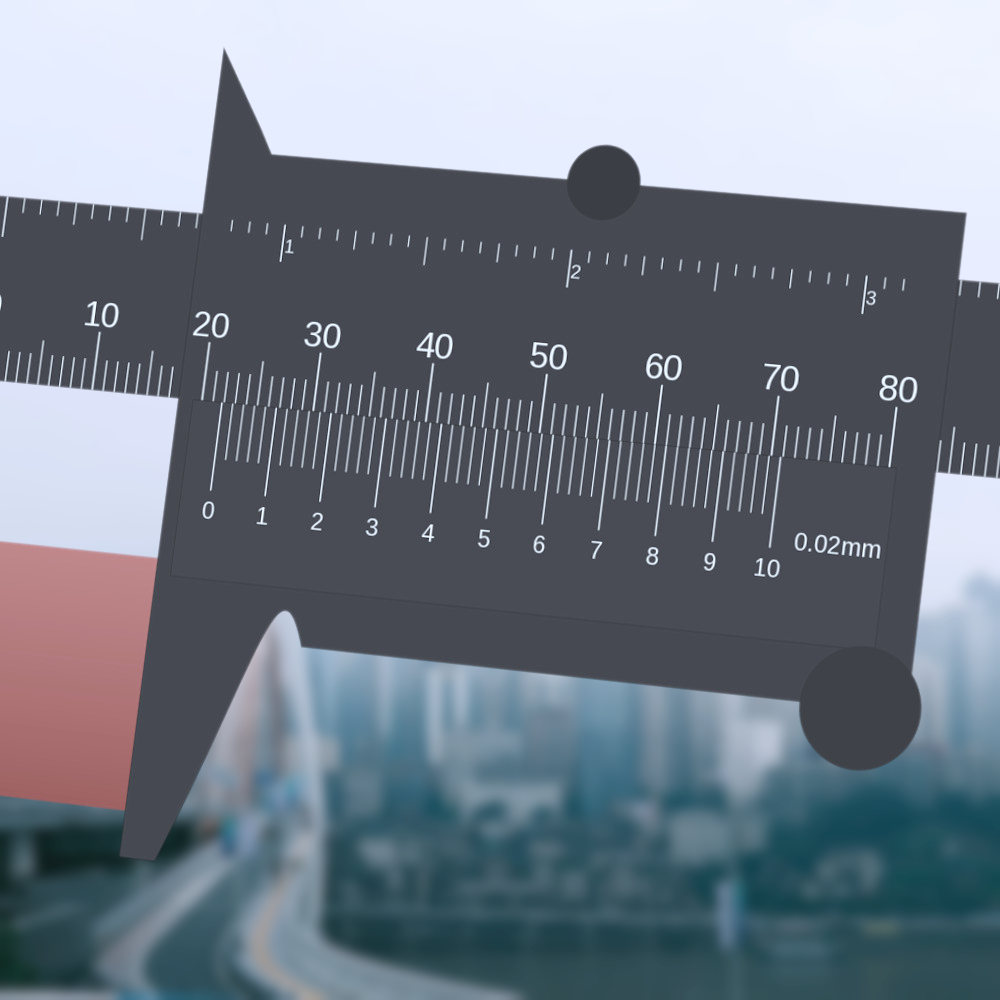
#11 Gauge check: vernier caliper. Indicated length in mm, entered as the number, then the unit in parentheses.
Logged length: 21.8 (mm)
